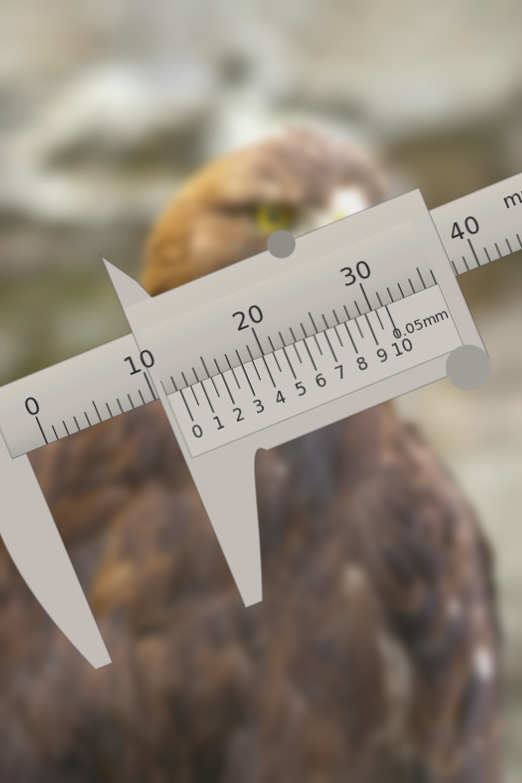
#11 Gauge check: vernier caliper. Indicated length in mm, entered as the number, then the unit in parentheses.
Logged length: 12.3 (mm)
